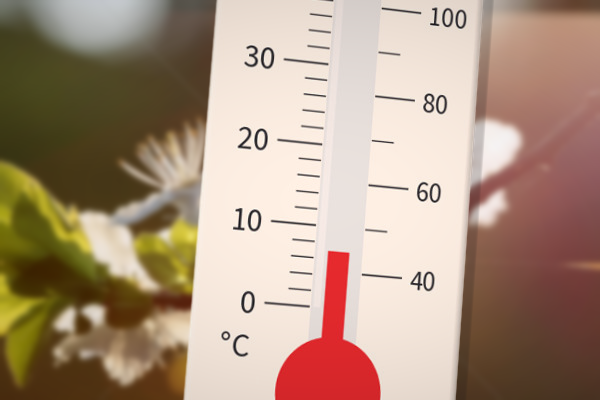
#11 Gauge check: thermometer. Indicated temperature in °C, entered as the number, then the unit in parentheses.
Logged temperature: 7 (°C)
